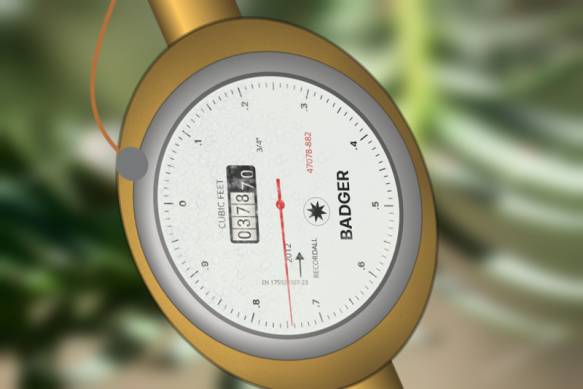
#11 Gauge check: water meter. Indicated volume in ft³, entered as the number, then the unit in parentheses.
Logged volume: 37869.74 (ft³)
